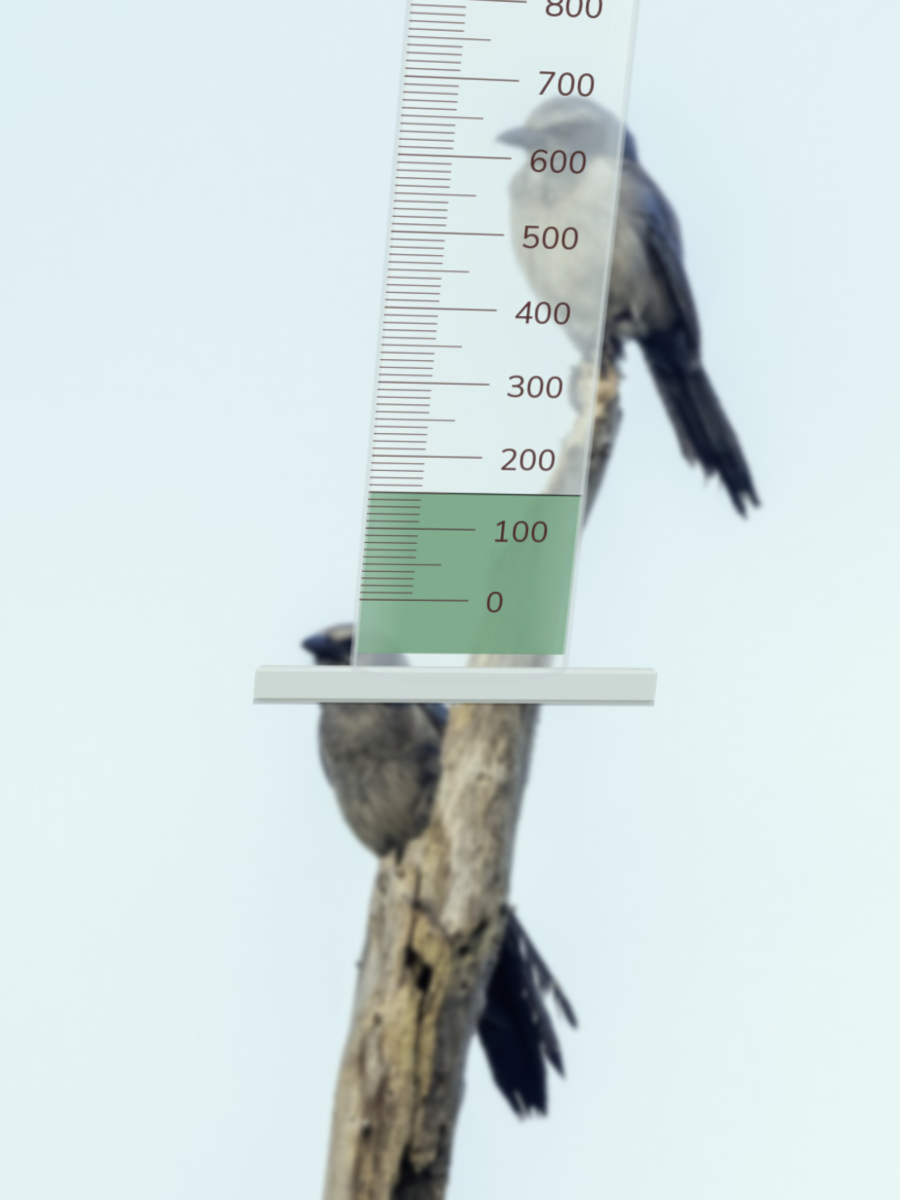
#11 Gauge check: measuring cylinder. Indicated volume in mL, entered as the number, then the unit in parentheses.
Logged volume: 150 (mL)
